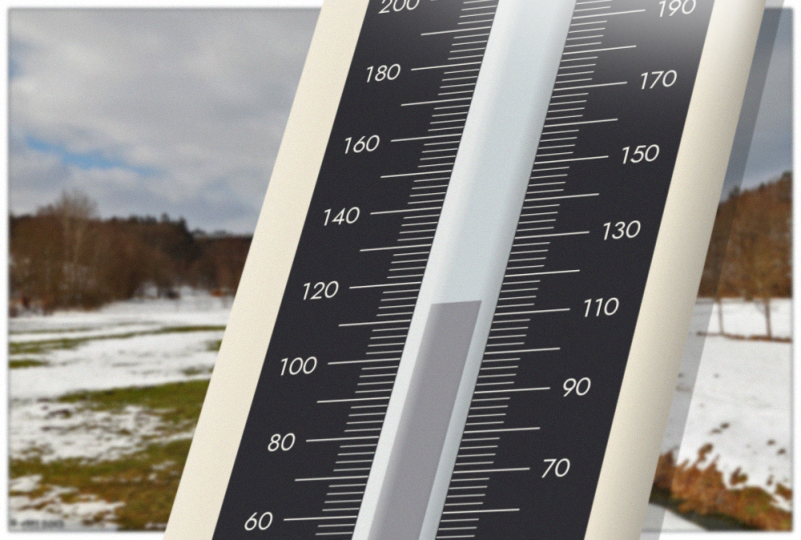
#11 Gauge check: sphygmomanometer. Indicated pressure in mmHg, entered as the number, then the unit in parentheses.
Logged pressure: 114 (mmHg)
